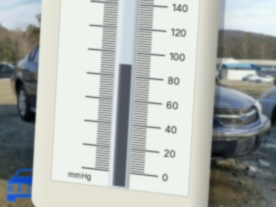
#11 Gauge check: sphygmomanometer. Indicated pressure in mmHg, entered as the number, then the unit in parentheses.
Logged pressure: 90 (mmHg)
